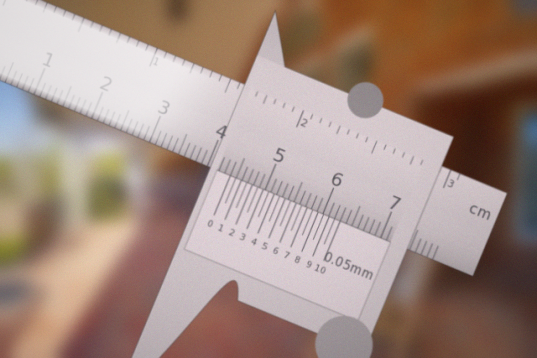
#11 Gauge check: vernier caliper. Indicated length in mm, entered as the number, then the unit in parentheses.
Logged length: 44.0 (mm)
